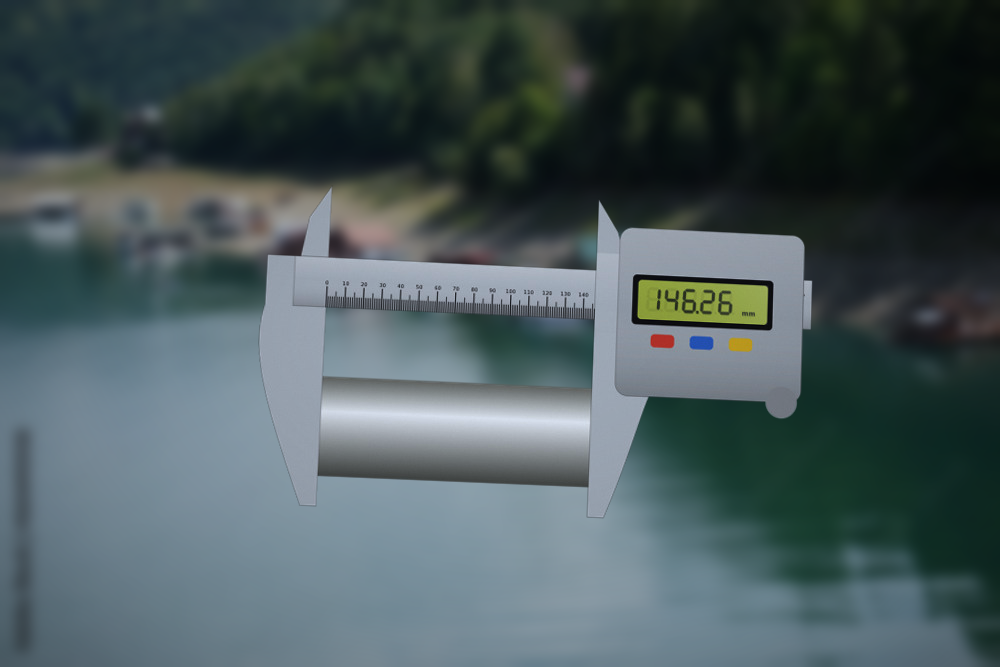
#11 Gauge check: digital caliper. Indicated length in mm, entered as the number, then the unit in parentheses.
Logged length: 146.26 (mm)
